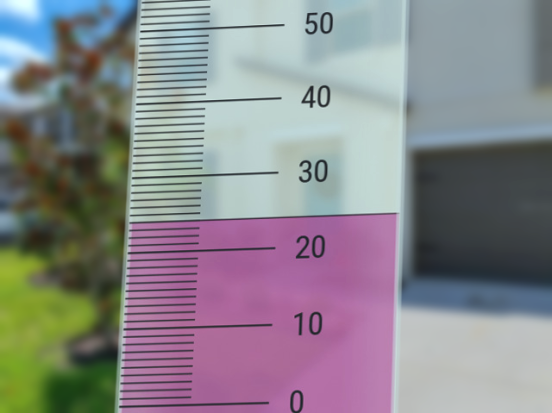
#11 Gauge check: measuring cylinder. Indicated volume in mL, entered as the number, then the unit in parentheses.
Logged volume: 24 (mL)
